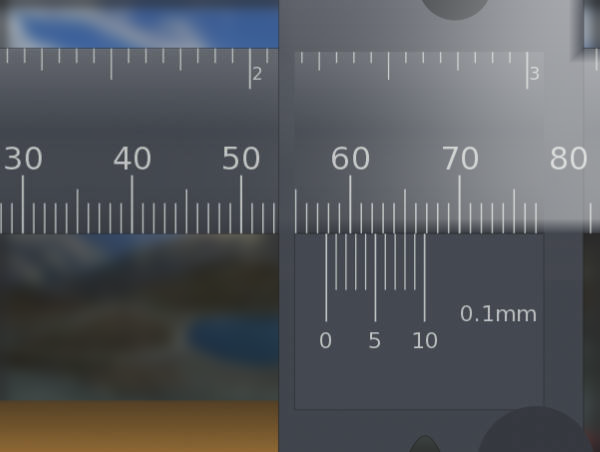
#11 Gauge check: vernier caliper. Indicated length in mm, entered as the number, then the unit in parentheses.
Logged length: 57.8 (mm)
